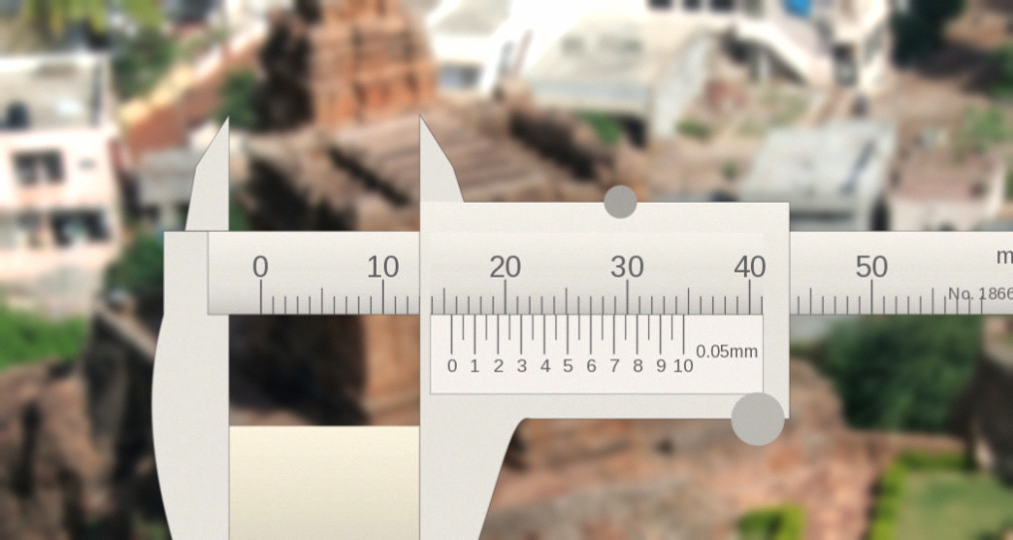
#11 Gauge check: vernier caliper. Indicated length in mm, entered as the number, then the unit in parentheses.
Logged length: 15.6 (mm)
